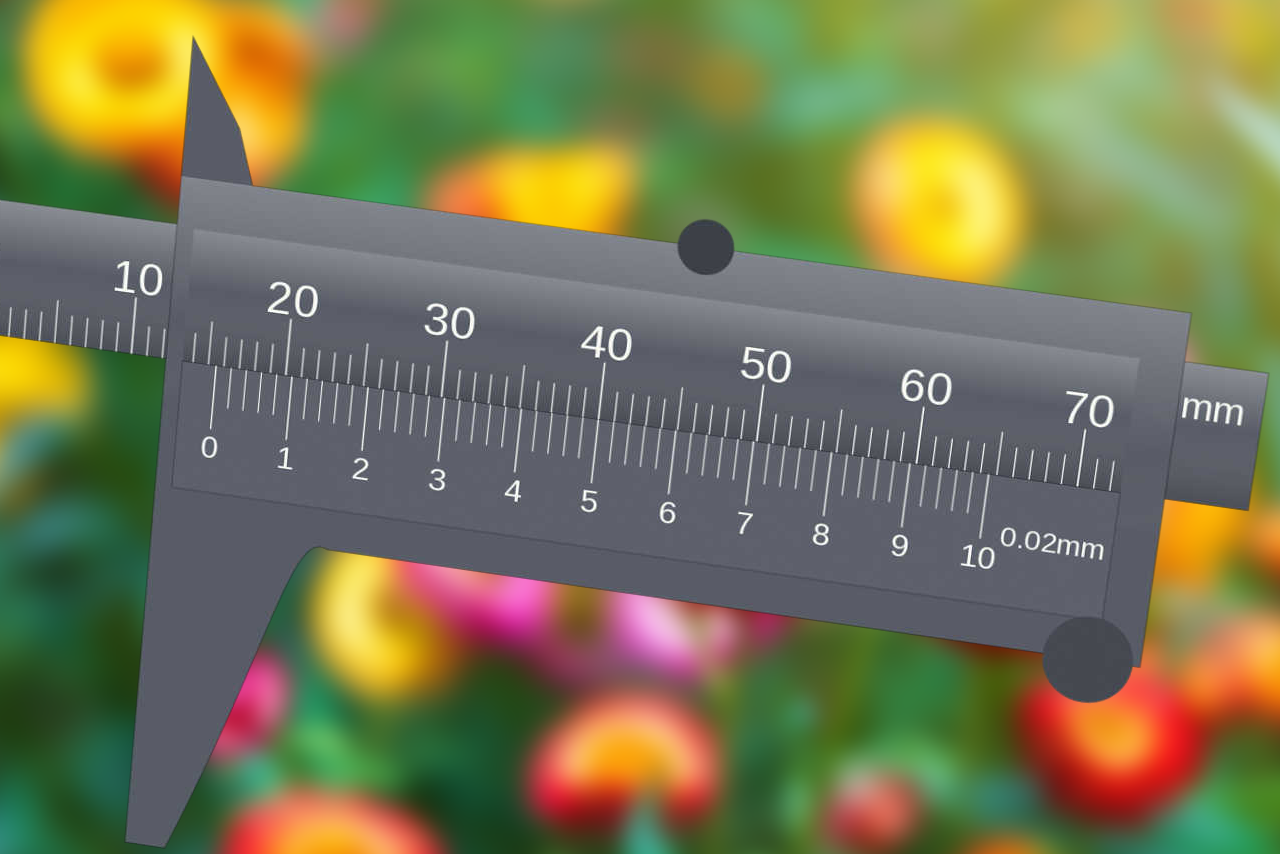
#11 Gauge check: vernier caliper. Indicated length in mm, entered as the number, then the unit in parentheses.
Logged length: 15.5 (mm)
